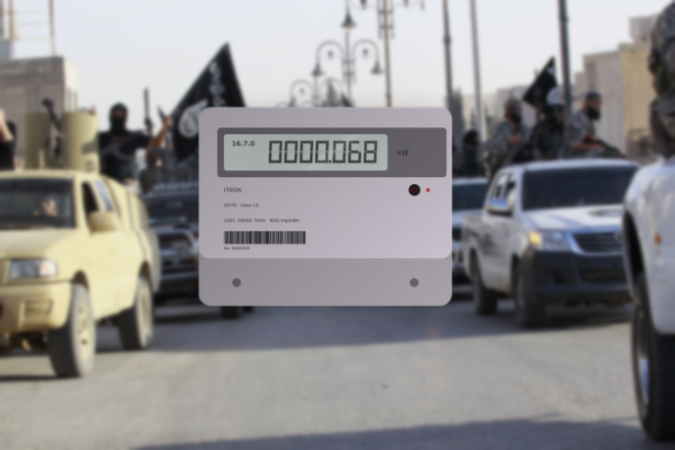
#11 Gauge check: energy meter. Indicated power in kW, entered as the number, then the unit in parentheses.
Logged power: 0.068 (kW)
